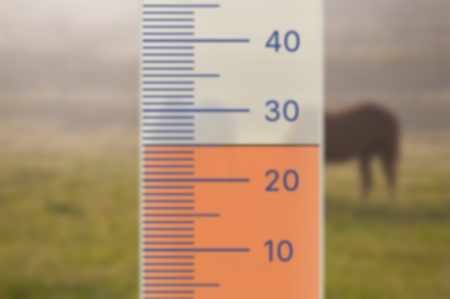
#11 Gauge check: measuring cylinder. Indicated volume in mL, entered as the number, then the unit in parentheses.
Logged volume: 25 (mL)
